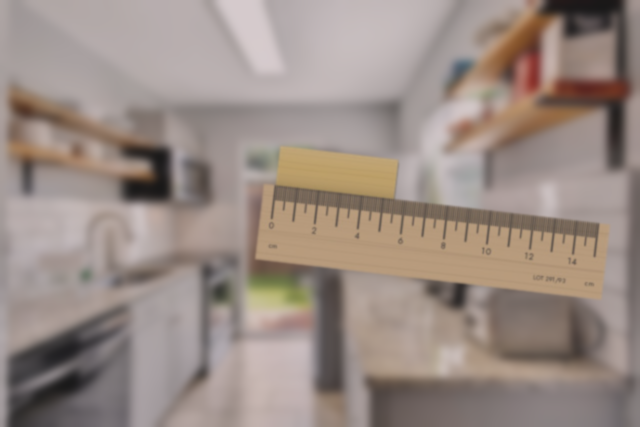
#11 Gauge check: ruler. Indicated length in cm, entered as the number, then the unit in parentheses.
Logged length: 5.5 (cm)
